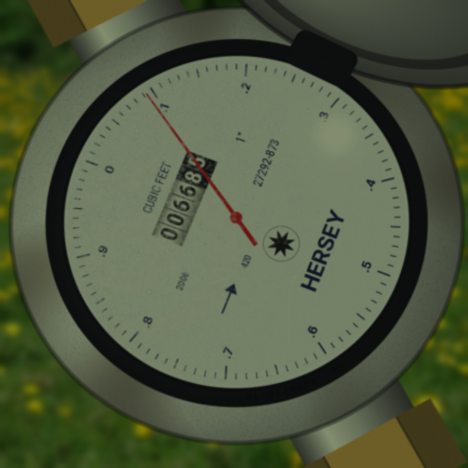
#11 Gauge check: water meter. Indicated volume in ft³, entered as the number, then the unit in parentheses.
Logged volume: 6685.09 (ft³)
